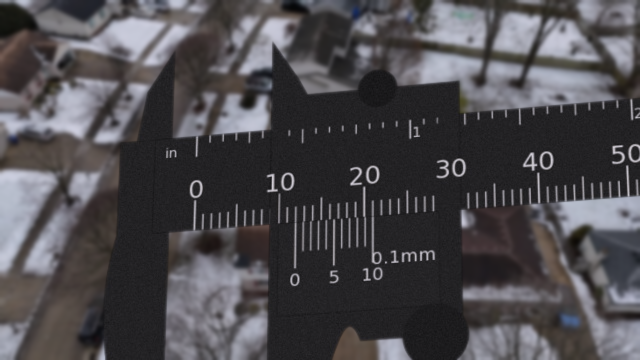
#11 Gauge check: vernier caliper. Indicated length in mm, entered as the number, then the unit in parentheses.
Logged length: 12.0 (mm)
